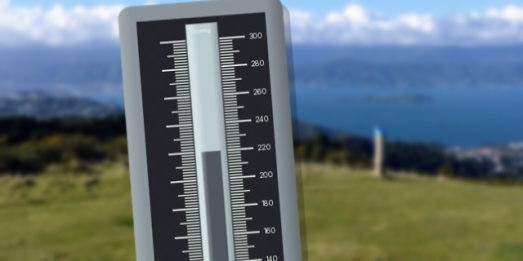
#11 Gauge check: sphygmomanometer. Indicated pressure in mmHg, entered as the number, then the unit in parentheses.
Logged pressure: 220 (mmHg)
